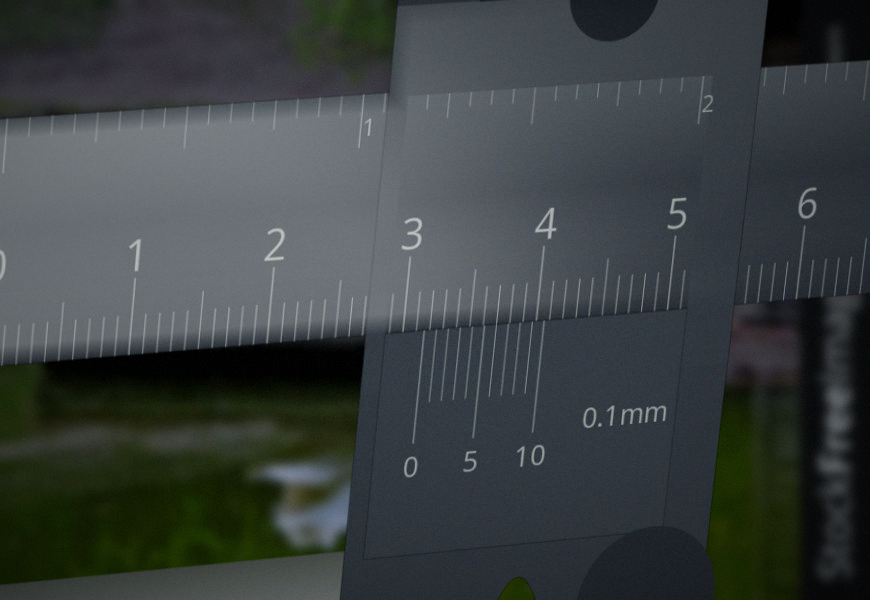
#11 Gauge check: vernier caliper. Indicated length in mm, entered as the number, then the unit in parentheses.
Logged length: 31.6 (mm)
